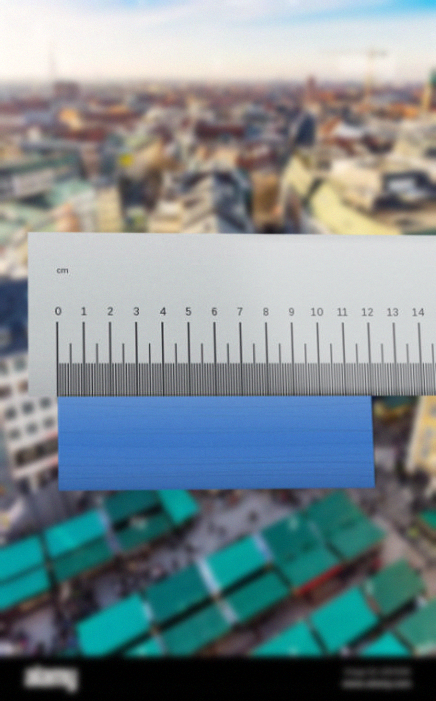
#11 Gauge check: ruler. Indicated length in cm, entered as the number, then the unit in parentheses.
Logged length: 12 (cm)
